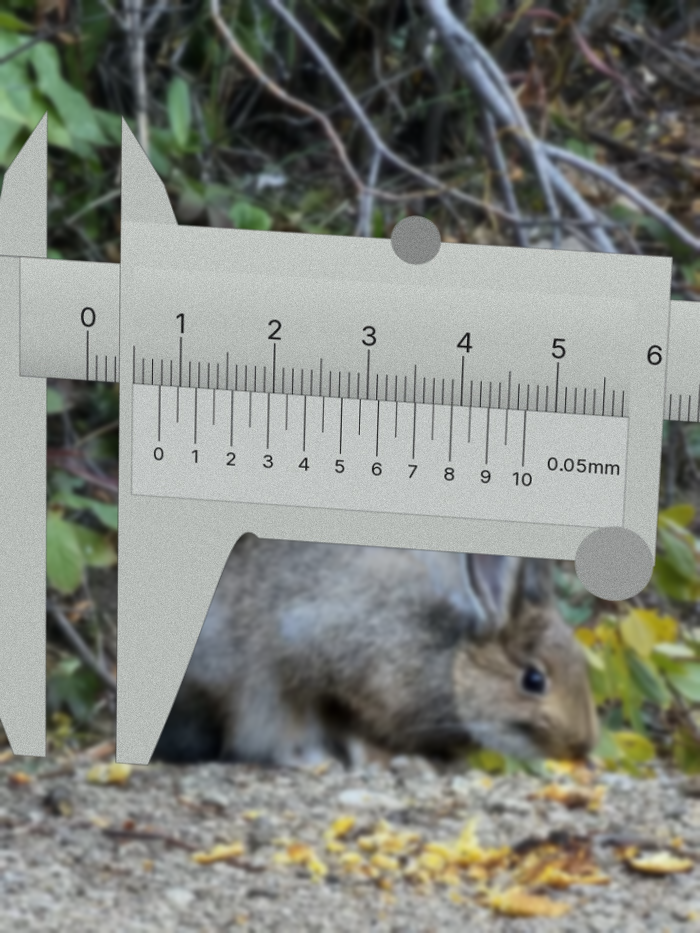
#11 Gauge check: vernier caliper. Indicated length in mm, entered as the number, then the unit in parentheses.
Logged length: 7.8 (mm)
